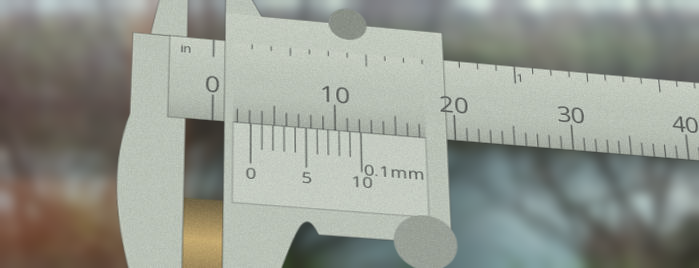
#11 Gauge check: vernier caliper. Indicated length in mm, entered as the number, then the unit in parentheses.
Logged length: 3.1 (mm)
